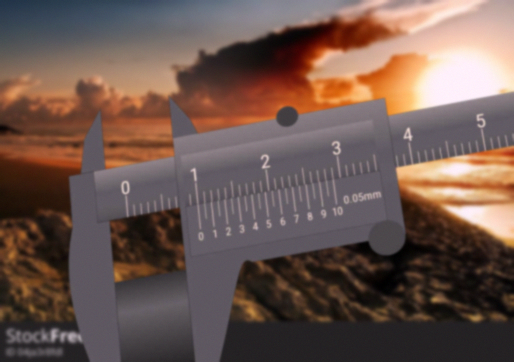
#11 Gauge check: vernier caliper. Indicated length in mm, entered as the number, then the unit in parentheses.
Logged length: 10.0 (mm)
